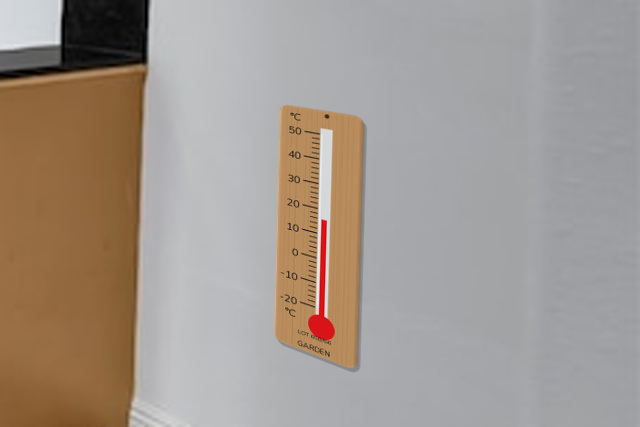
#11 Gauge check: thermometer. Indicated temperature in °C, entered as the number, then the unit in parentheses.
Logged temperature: 16 (°C)
